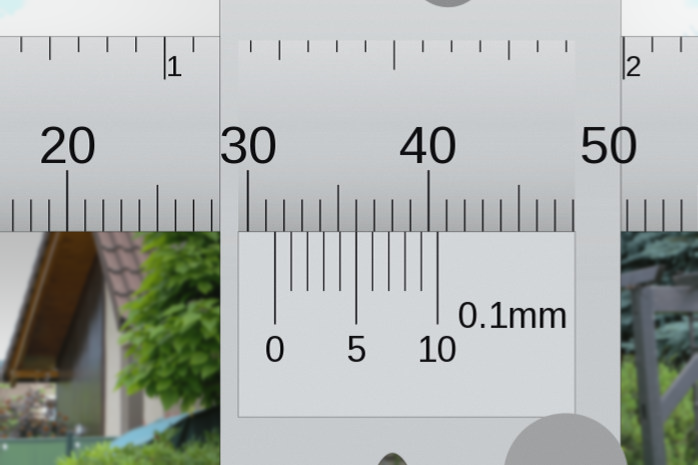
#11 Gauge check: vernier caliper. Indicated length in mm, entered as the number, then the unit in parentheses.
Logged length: 31.5 (mm)
